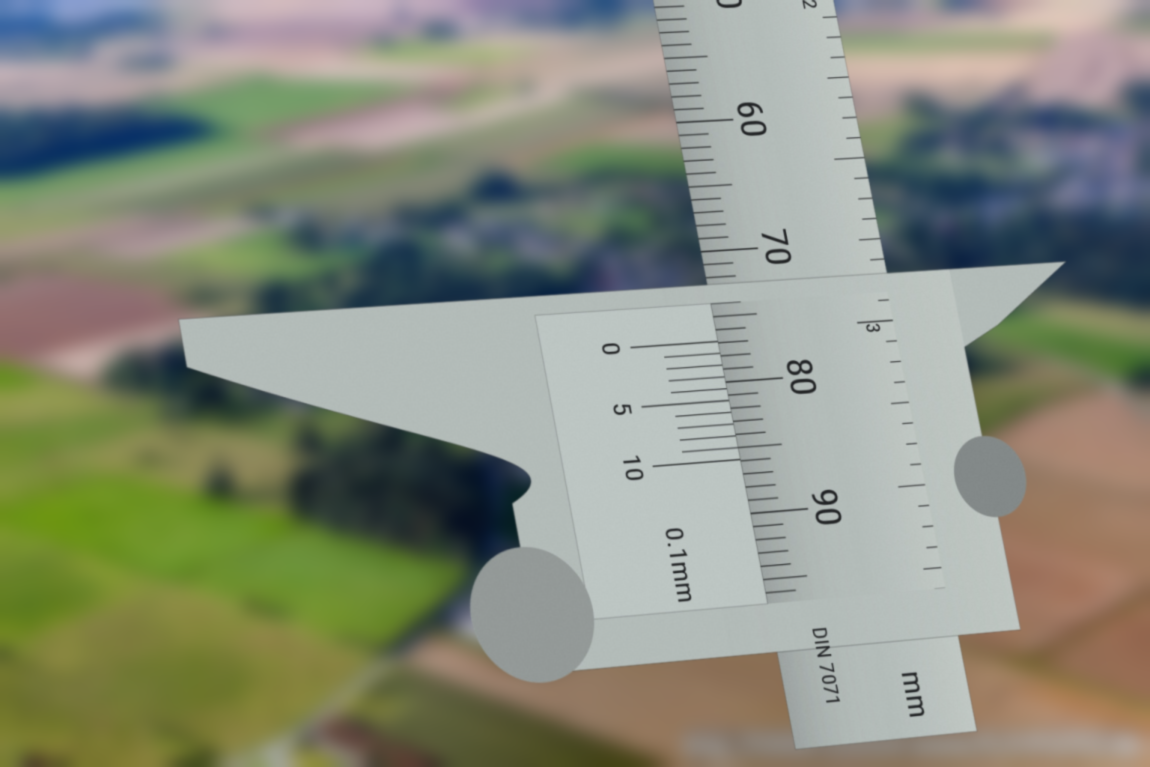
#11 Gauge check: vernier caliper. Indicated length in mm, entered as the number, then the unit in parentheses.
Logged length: 76.9 (mm)
